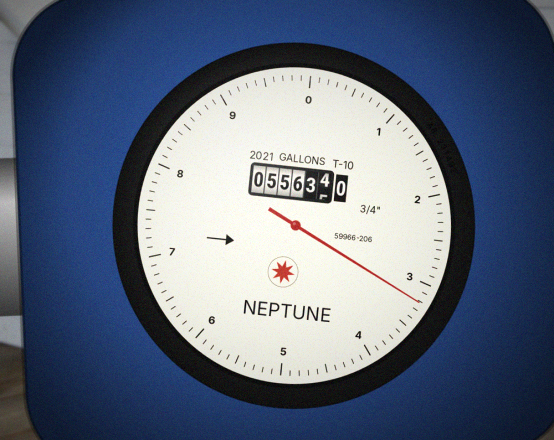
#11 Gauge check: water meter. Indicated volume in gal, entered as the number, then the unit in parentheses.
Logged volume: 556343.2 (gal)
